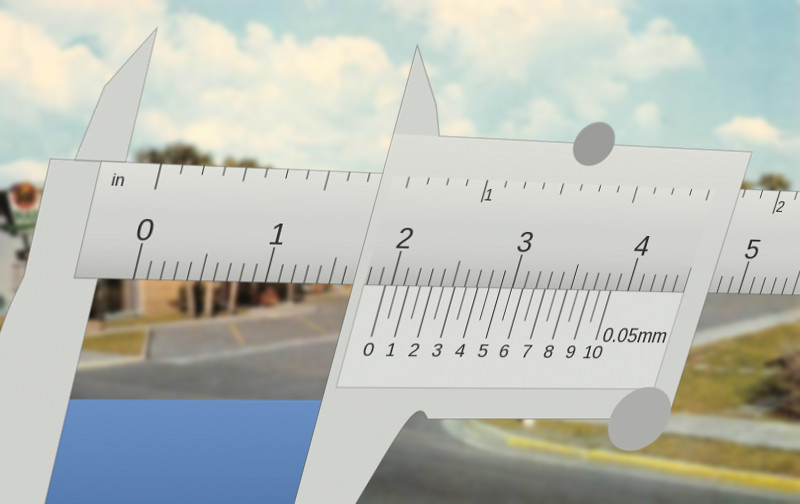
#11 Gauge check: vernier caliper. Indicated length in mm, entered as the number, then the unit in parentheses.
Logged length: 19.5 (mm)
